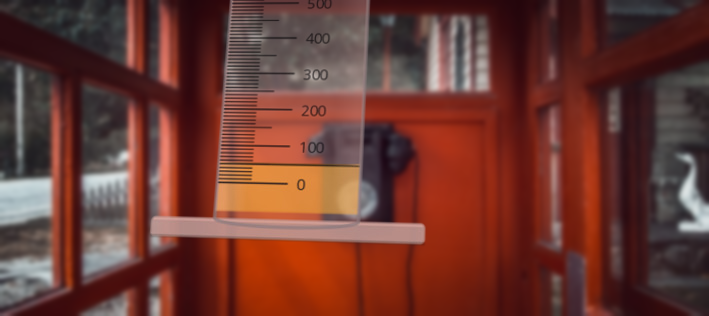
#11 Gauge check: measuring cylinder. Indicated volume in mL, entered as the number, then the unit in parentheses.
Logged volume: 50 (mL)
